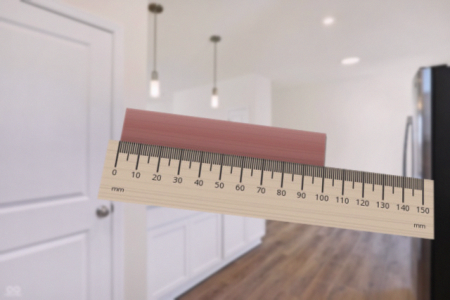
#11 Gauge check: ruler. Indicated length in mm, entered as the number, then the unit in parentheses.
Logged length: 100 (mm)
